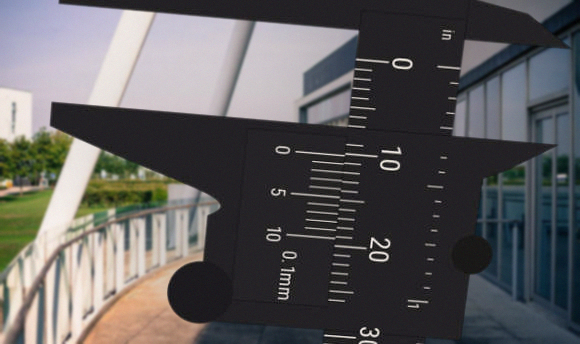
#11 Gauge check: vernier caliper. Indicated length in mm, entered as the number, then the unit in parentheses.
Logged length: 10.2 (mm)
